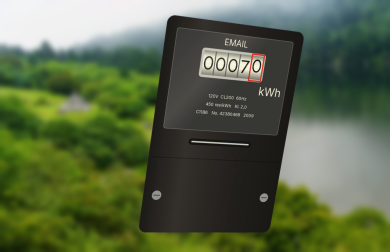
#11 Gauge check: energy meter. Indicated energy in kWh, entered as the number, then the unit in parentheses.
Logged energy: 7.0 (kWh)
